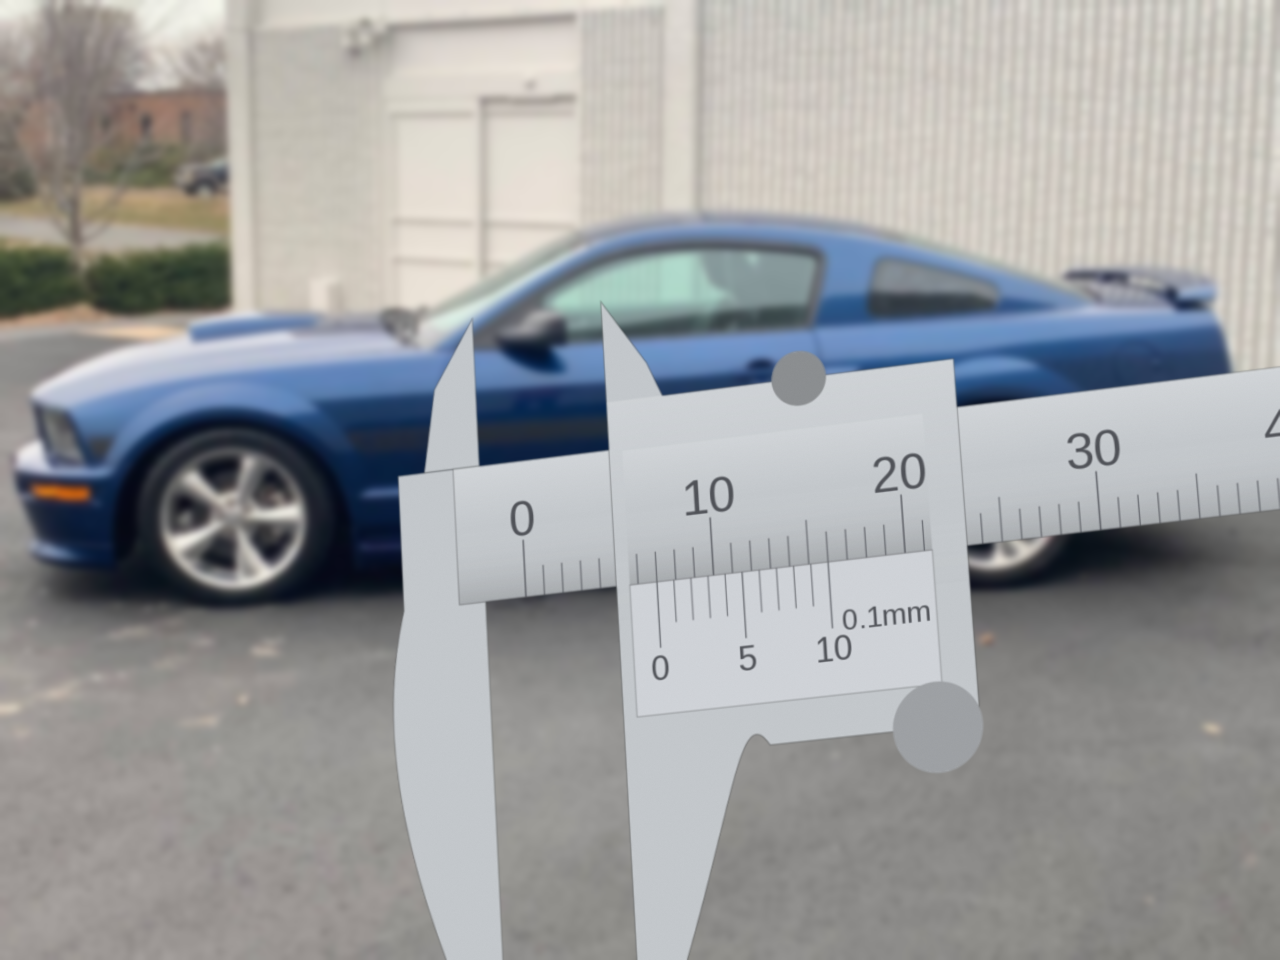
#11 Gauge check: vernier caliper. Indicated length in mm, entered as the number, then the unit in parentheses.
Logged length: 7.0 (mm)
